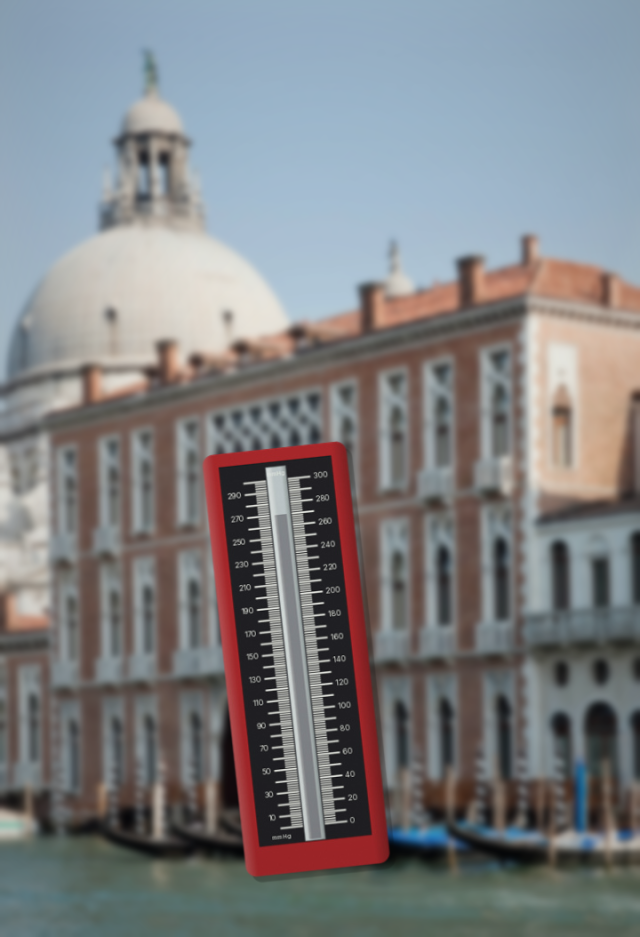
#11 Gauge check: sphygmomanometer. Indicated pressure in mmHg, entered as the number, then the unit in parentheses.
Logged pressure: 270 (mmHg)
